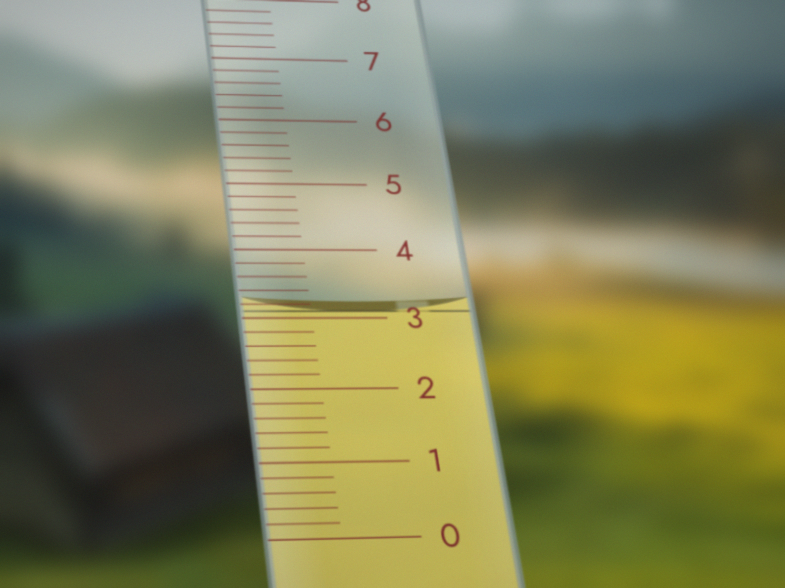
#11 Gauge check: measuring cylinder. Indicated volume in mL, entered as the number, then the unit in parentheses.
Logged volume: 3.1 (mL)
